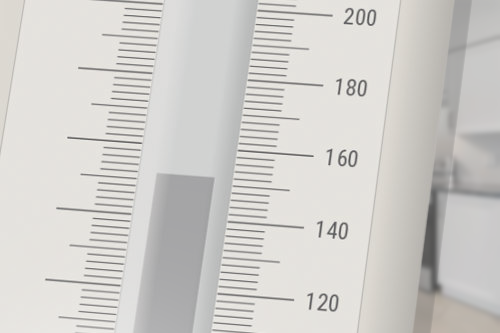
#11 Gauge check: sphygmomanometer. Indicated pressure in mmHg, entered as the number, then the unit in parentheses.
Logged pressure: 152 (mmHg)
